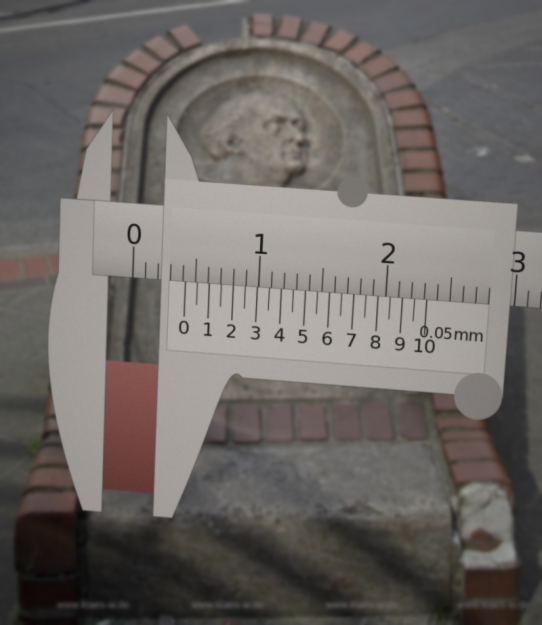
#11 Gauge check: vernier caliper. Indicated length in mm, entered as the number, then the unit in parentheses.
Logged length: 4.2 (mm)
